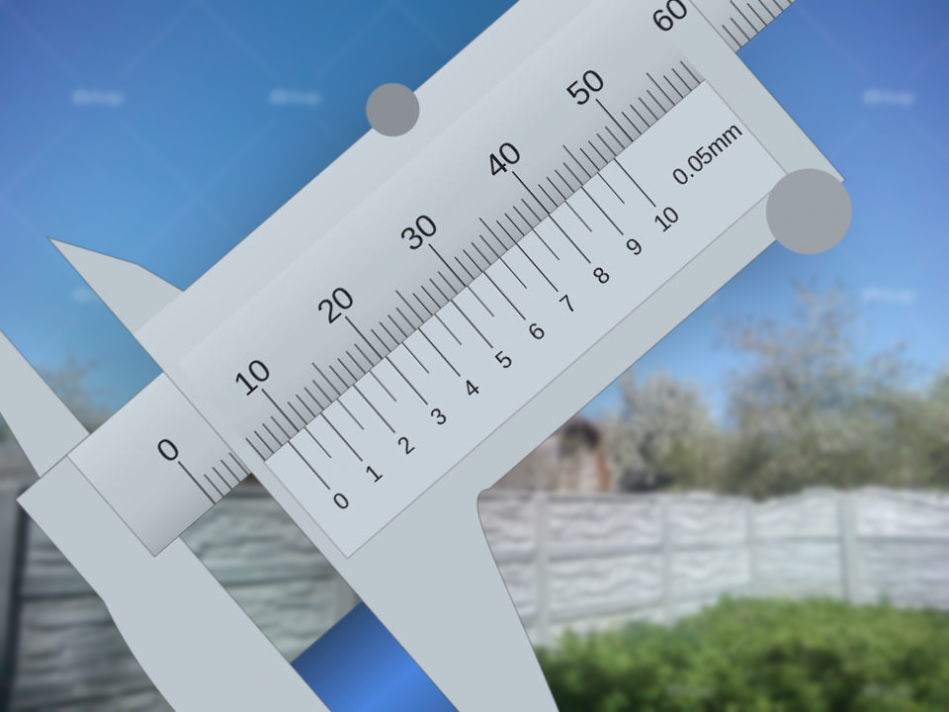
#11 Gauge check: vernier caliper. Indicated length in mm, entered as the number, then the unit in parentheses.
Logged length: 8.7 (mm)
